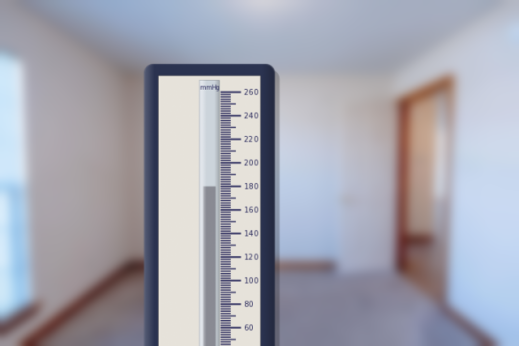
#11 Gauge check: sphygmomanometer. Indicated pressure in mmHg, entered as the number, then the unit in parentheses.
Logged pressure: 180 (mmHg)
